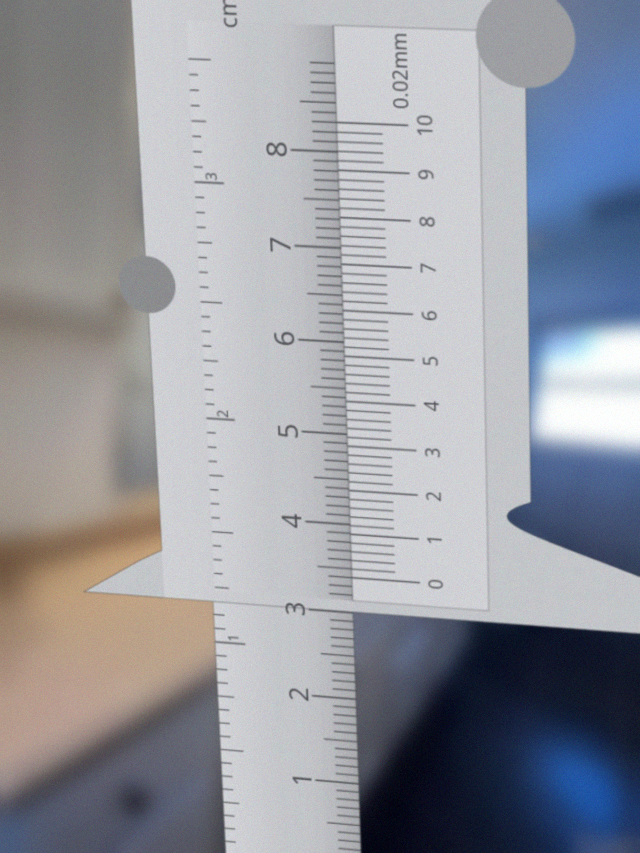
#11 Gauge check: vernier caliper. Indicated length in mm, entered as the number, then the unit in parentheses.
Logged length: 34.0 (mm)
